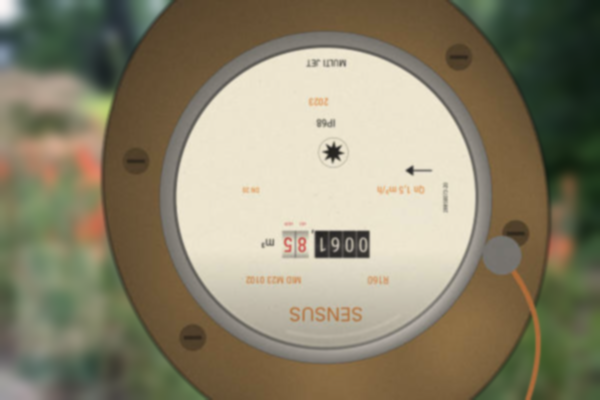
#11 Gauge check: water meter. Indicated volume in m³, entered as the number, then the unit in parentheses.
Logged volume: 61.85 (m³)
